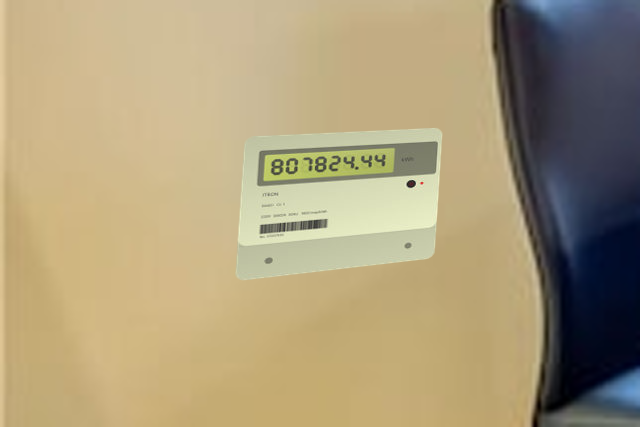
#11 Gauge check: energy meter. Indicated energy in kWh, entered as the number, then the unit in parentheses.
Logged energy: 807824.44 (kWh)
